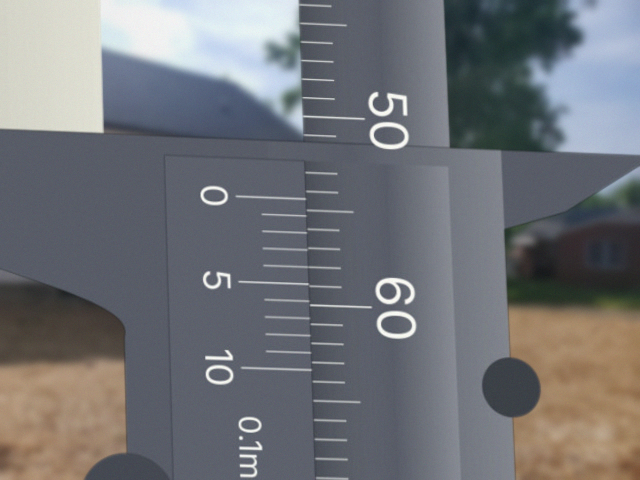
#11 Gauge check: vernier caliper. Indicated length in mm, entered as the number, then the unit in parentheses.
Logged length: 54.4 (mm)
